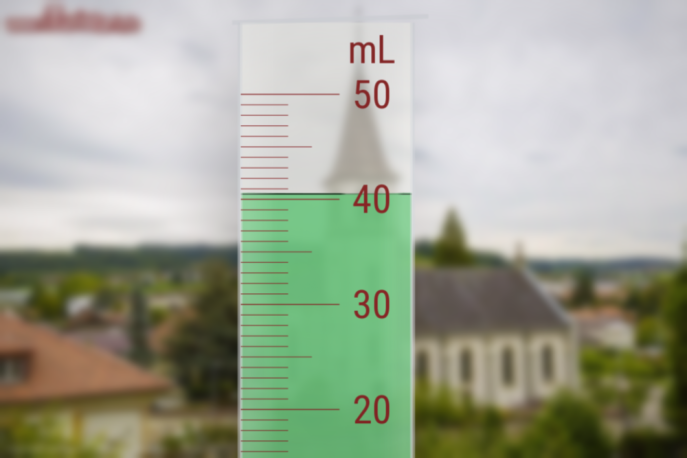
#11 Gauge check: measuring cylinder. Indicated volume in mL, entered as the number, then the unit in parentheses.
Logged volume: 40.5 (mL)
